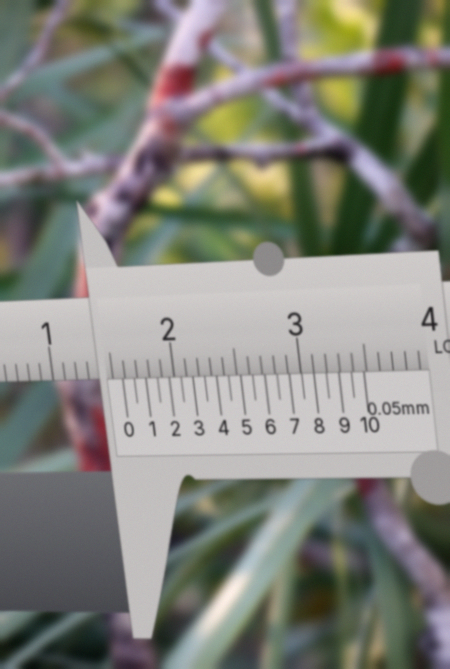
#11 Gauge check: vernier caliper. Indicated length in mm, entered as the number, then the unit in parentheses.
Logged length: 15.8 (mm)
